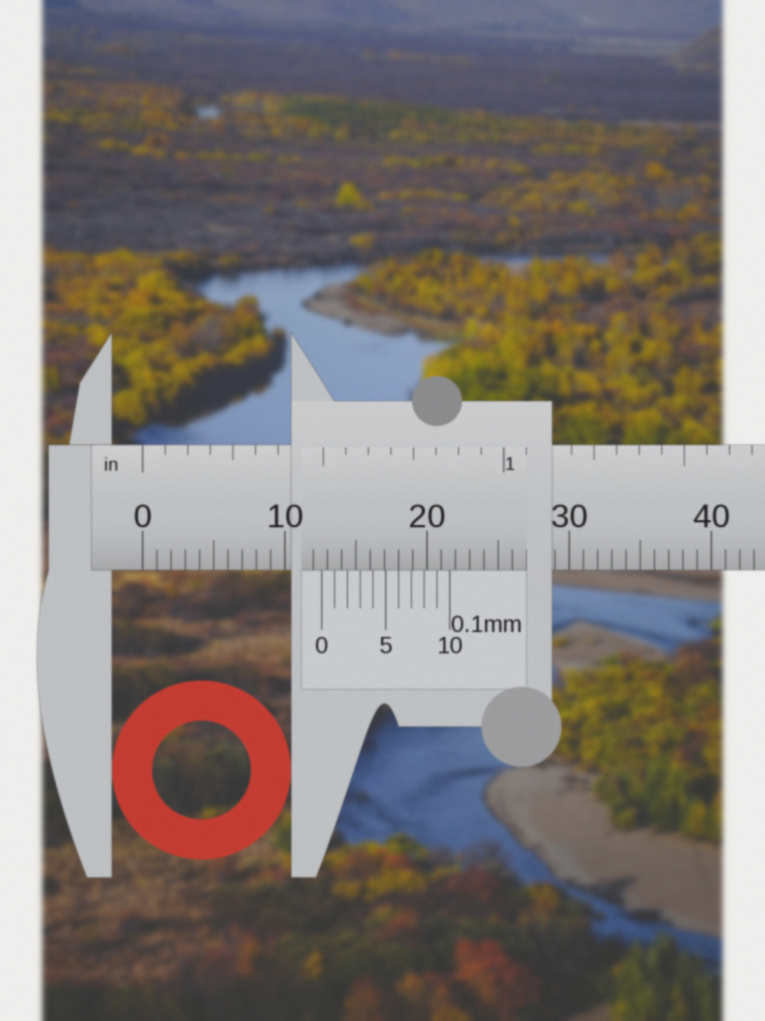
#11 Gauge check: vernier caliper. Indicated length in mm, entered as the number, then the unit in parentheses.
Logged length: 12.6 (mm)
